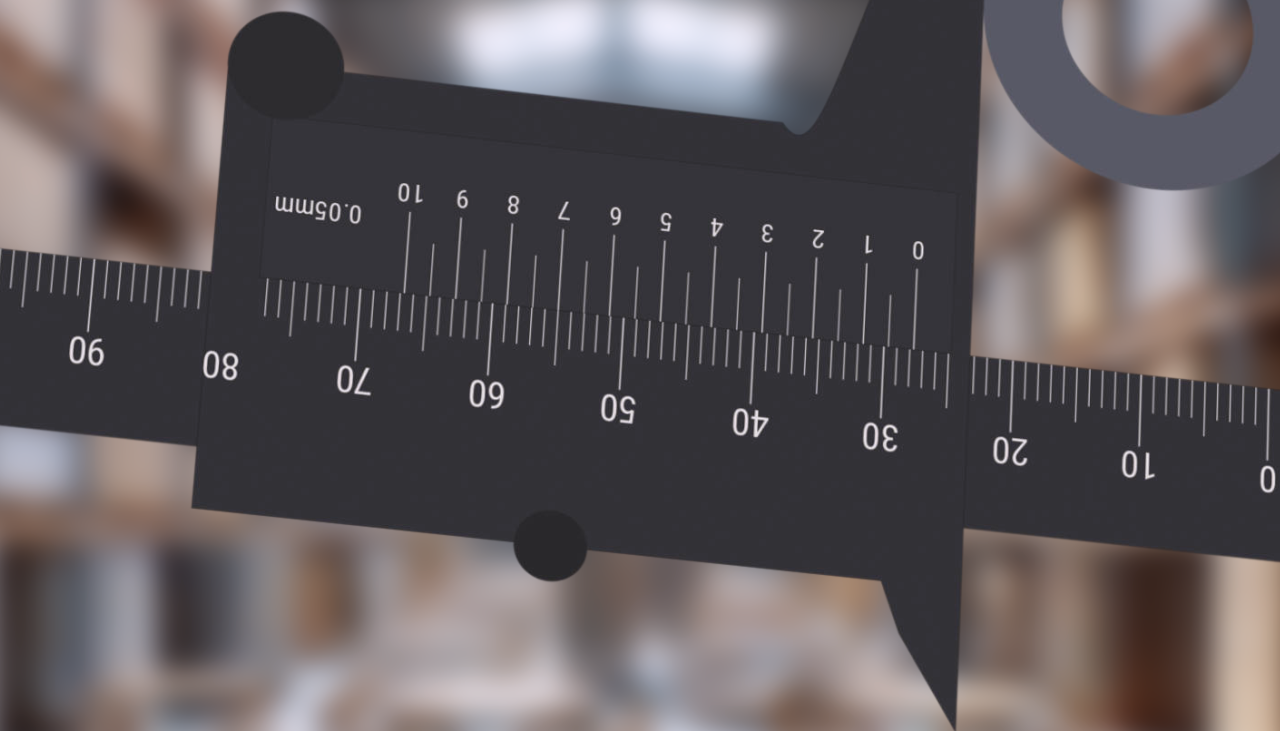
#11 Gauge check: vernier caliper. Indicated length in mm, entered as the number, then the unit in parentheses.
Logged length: 27.7 (mm)
